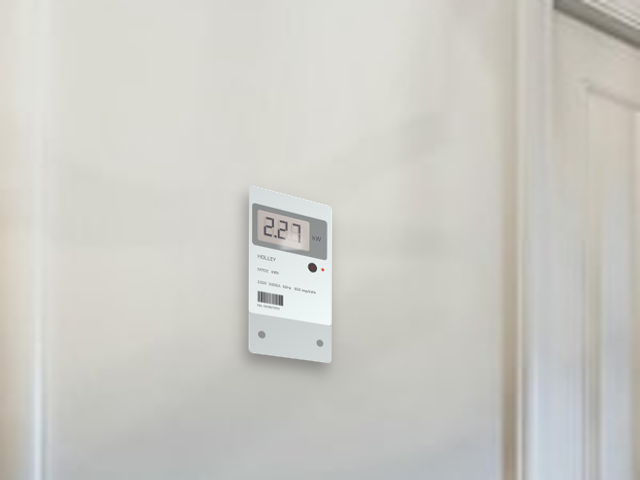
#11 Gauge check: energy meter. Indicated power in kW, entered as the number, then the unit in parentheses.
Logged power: 2.27 (kW)
